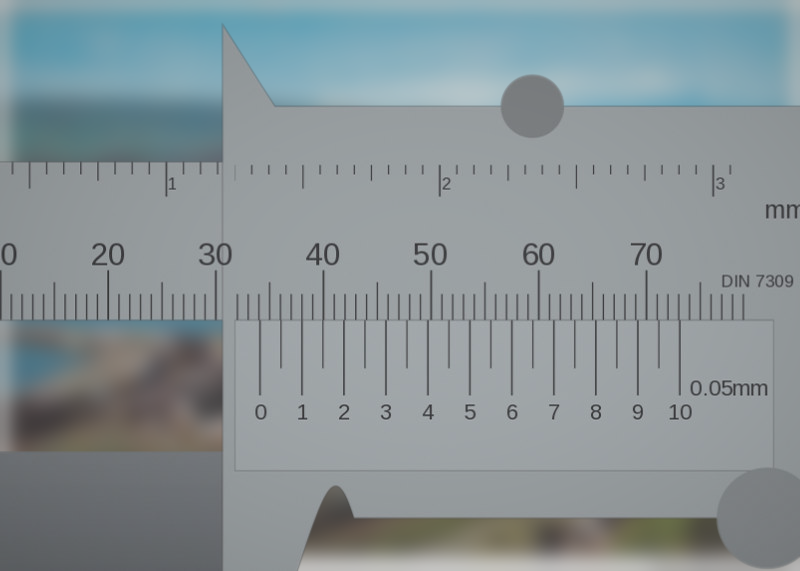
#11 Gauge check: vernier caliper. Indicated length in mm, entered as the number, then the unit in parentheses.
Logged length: 34.1 (mm)
